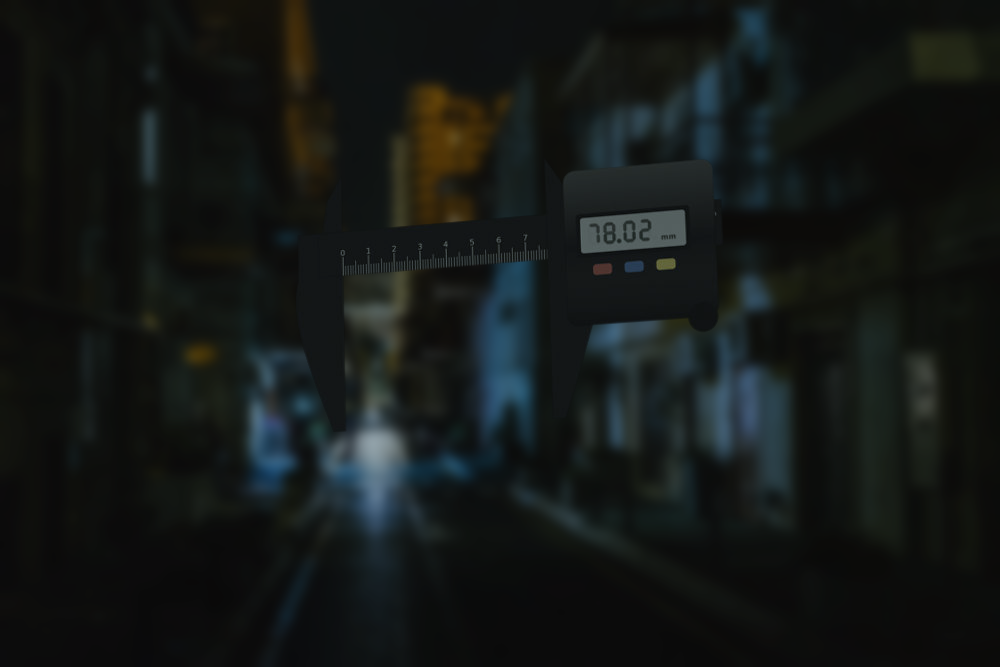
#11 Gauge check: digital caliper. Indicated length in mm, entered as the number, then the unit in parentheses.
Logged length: 78.02 (mm)
